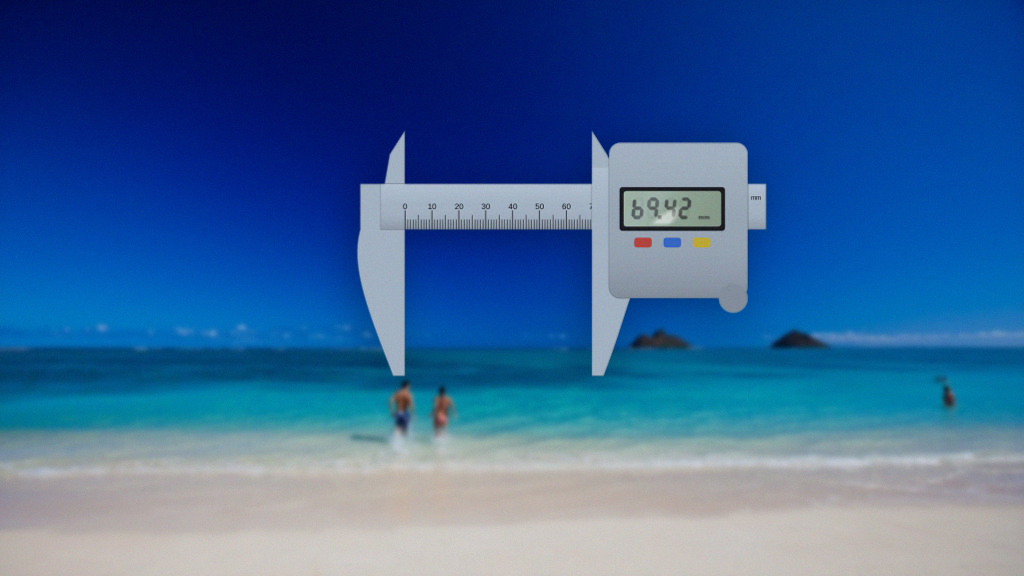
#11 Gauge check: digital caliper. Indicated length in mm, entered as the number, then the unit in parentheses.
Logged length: 69.42 (mm)
